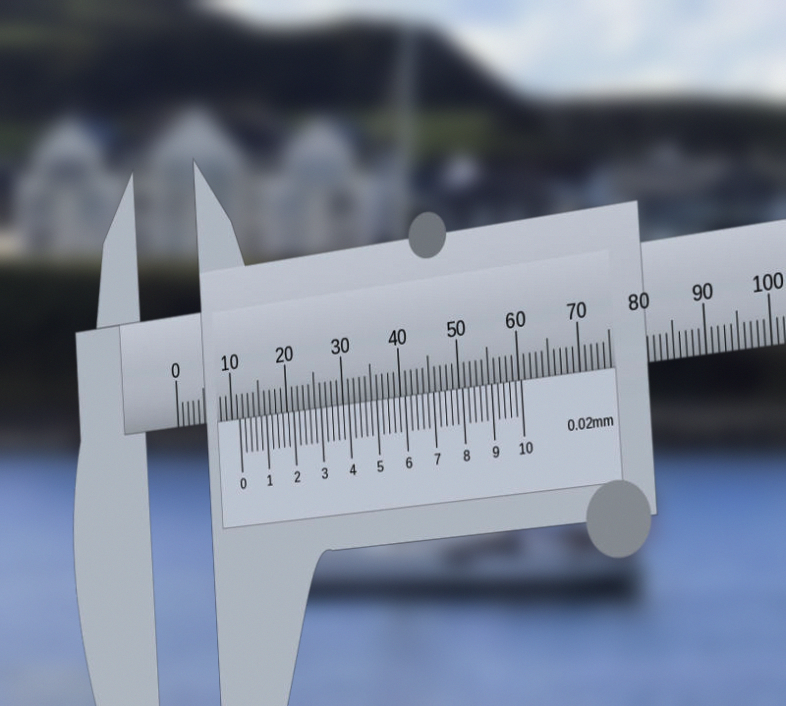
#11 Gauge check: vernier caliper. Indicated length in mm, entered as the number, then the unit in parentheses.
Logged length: 11.4 (mm)
